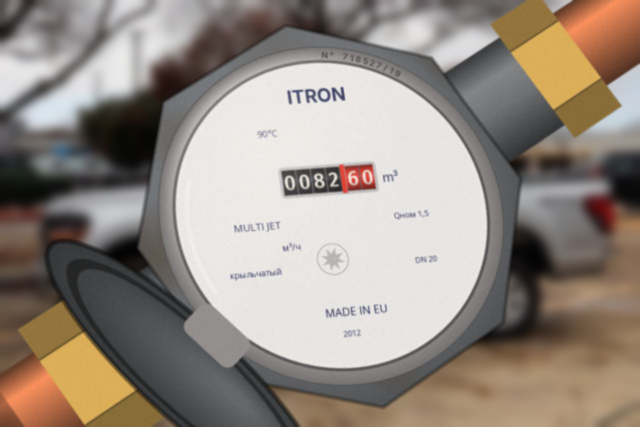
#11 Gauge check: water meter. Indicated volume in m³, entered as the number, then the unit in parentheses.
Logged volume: 82.60 (m³)
